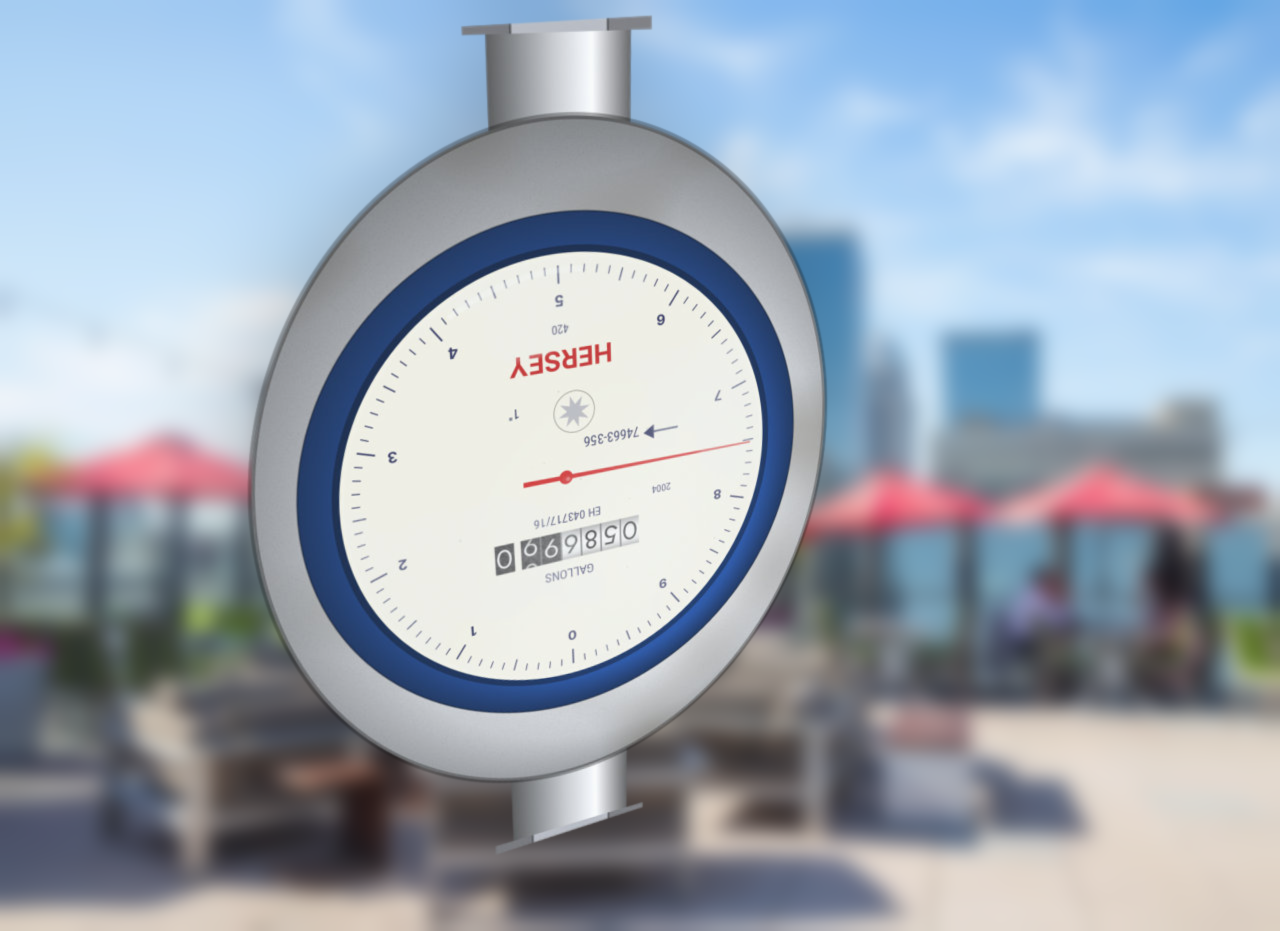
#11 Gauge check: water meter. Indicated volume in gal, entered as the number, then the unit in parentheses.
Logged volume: 586987.5 (gal)
